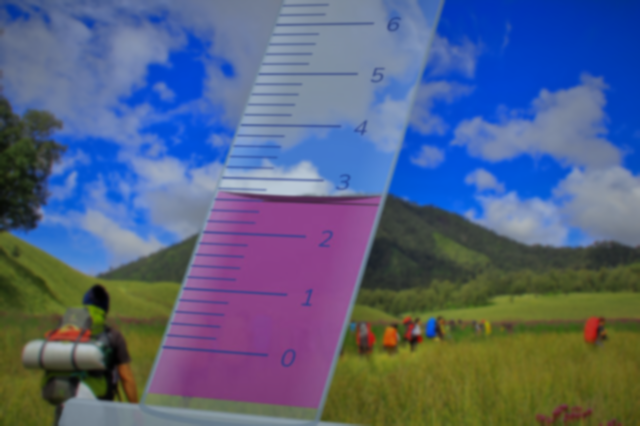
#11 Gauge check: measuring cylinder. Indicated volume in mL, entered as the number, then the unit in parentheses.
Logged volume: 2.6 (mL)
